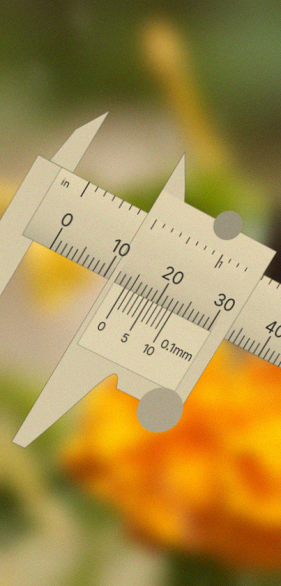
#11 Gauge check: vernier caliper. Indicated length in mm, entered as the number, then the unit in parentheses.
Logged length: 14.0 (mm)
